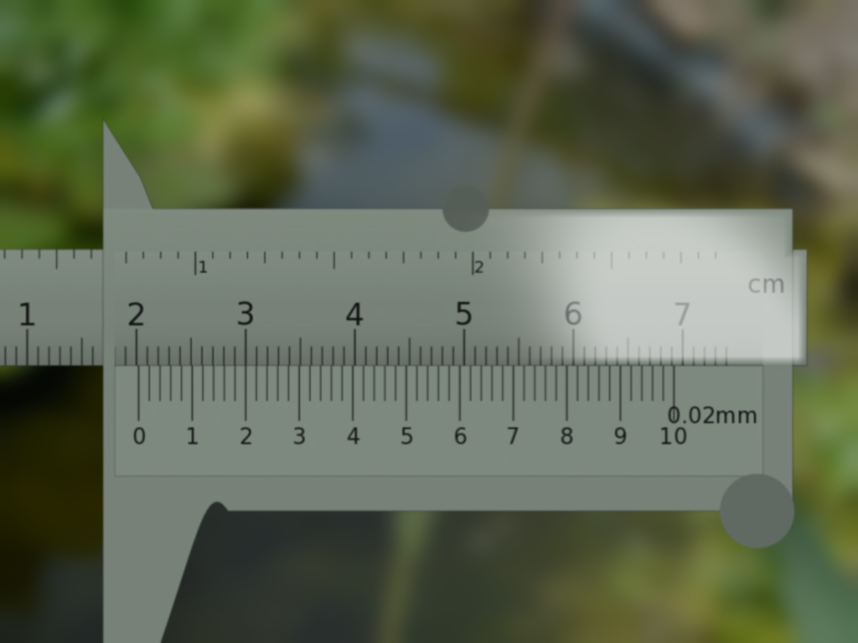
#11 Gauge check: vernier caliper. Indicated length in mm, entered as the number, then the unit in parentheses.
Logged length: 20.2 (mm)
